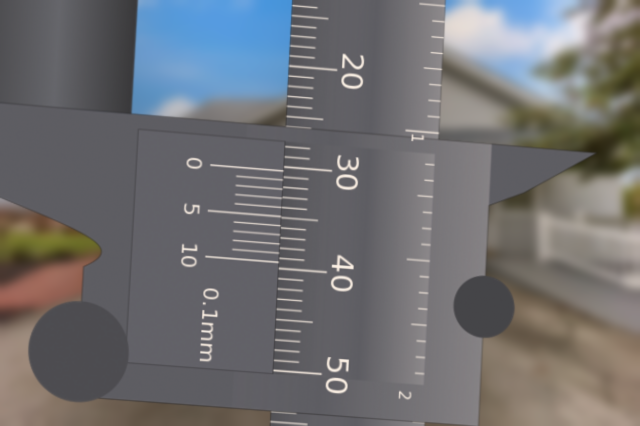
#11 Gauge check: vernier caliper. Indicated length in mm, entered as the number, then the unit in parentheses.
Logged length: 30.4 (mm)
